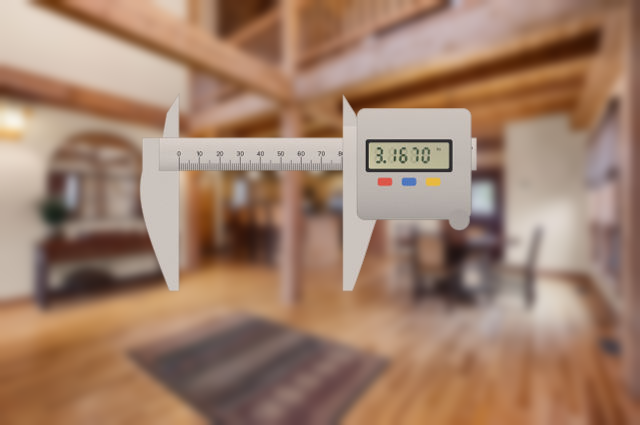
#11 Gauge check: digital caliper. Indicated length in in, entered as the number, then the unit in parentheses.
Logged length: 3.1670 (in)
